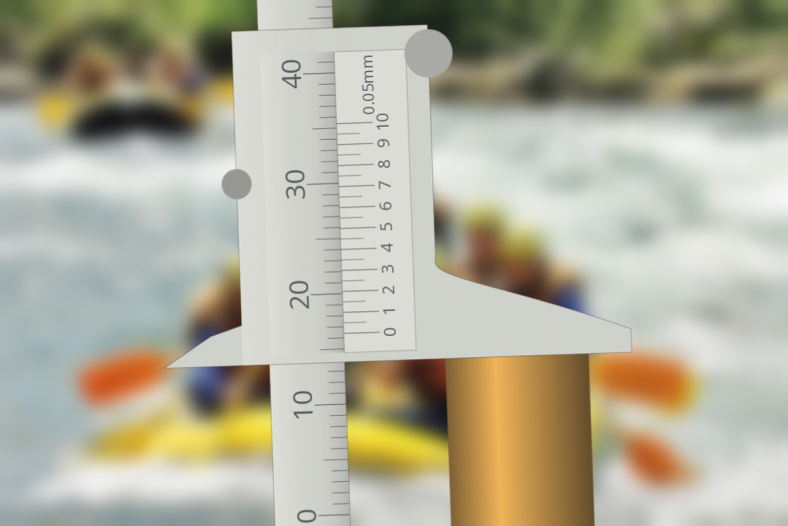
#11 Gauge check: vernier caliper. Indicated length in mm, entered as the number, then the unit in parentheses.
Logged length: 16.4 (mm)
